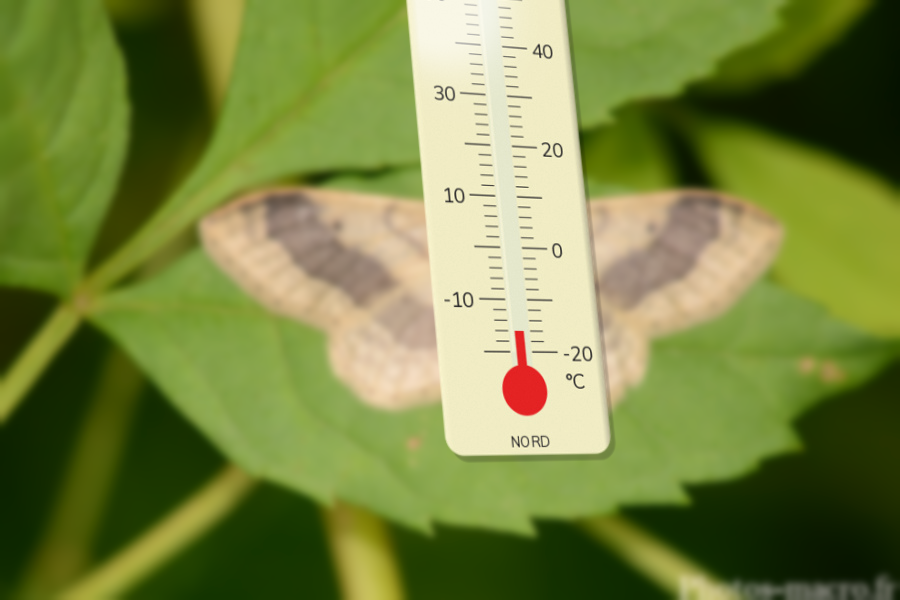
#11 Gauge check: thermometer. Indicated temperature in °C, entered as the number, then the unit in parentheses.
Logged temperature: -16 (°C)
